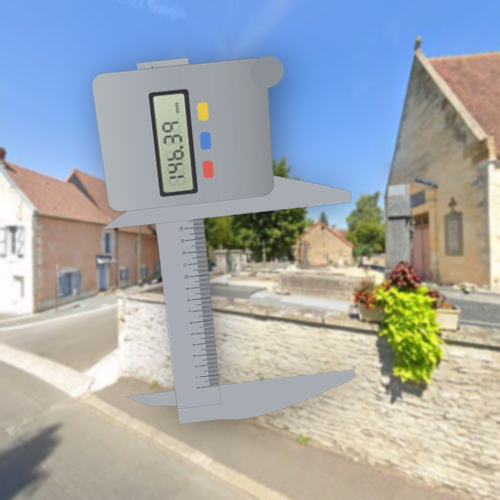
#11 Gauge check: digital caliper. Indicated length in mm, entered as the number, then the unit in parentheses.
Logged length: 146.39 (mm)
